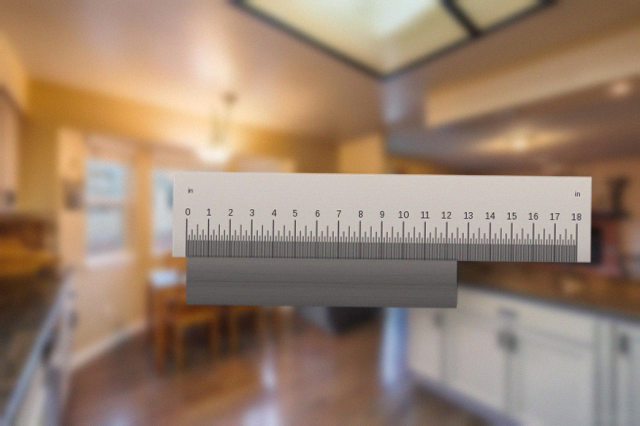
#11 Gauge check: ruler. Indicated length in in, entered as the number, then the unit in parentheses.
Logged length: 12.5 (in)
